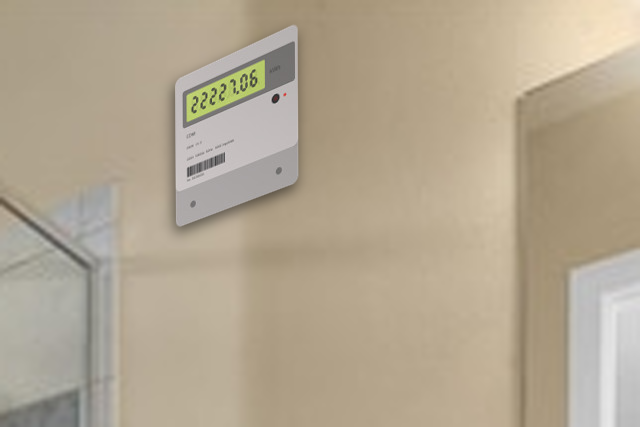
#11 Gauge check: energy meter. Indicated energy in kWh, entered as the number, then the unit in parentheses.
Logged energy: 22227.06 (kWh)
